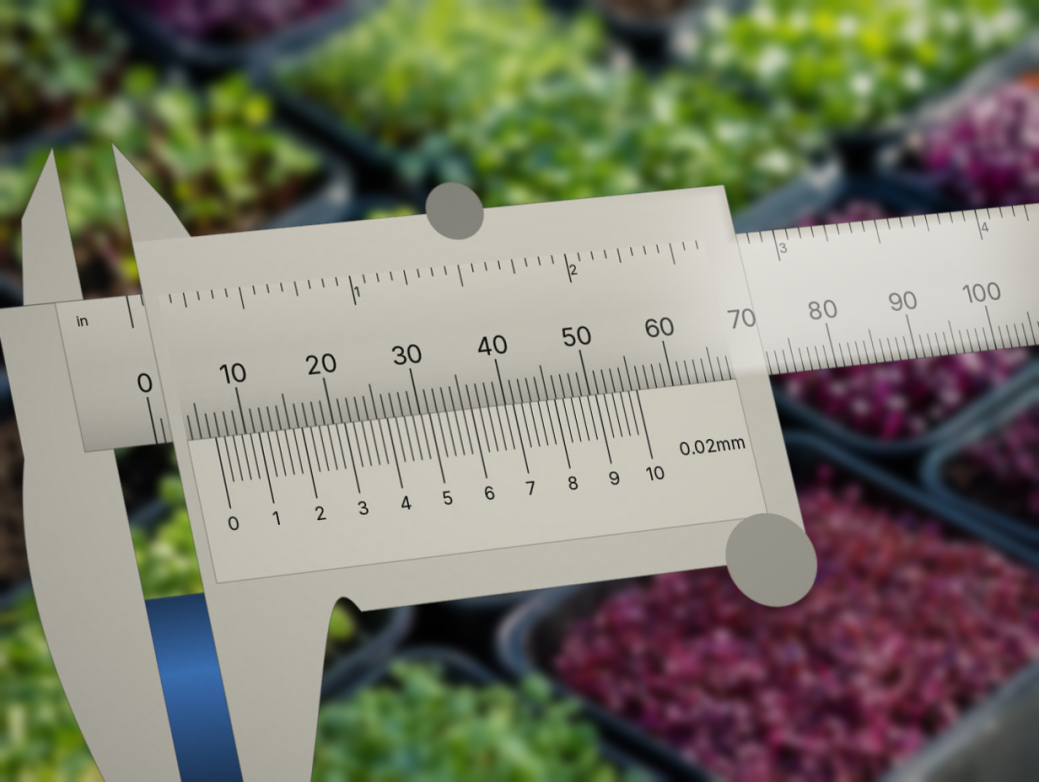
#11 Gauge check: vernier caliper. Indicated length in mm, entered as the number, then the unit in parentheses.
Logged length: 6.6 (mm)
